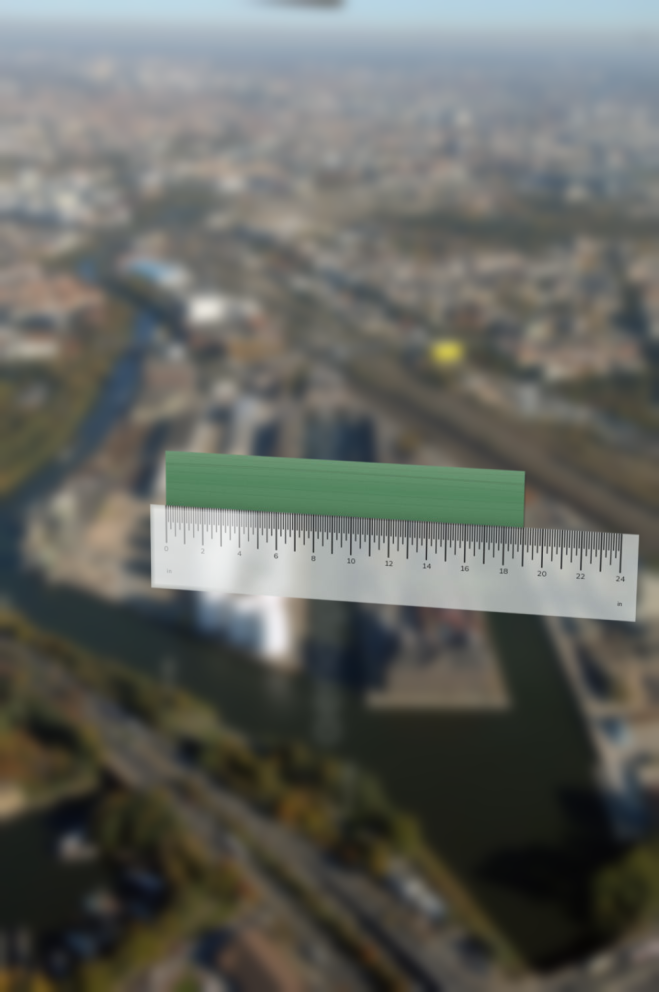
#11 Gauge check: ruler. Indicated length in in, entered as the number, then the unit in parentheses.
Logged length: 19 (in)
